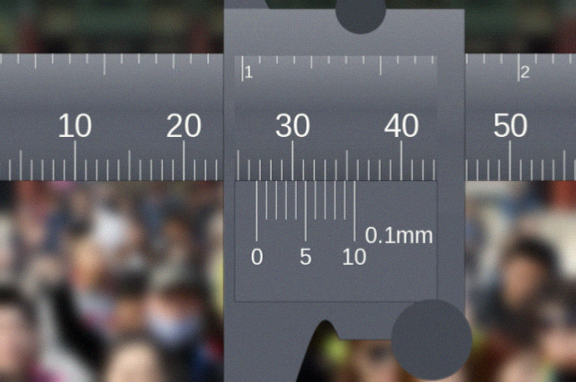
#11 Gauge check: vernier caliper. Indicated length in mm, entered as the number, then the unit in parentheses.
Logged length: 26.7 (mm)
